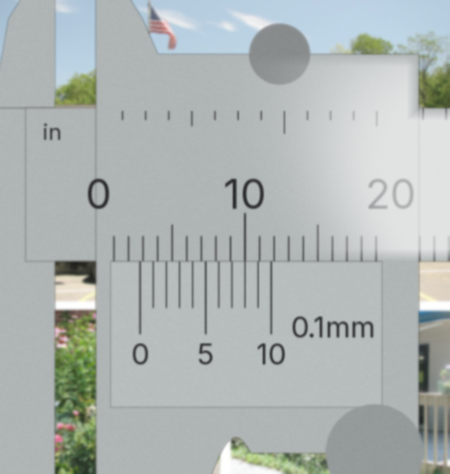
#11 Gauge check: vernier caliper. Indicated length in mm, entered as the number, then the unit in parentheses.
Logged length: 2.8 (mm)
